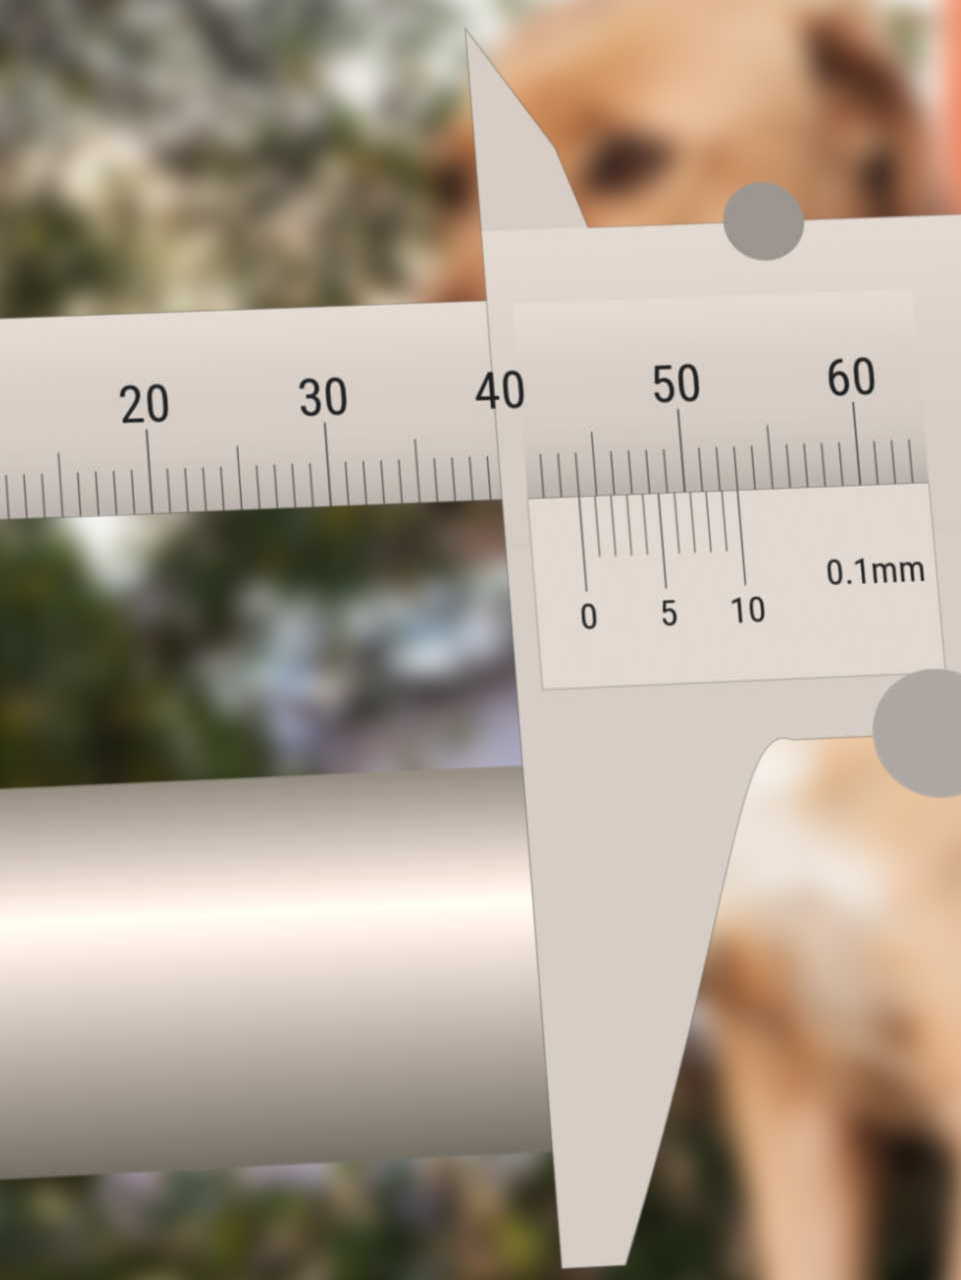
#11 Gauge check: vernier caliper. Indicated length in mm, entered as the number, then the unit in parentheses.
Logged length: 44.0 (mm)
